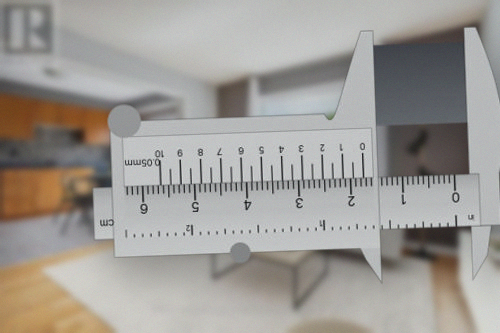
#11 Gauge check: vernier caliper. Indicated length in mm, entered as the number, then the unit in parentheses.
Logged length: 17.5 (mm)
